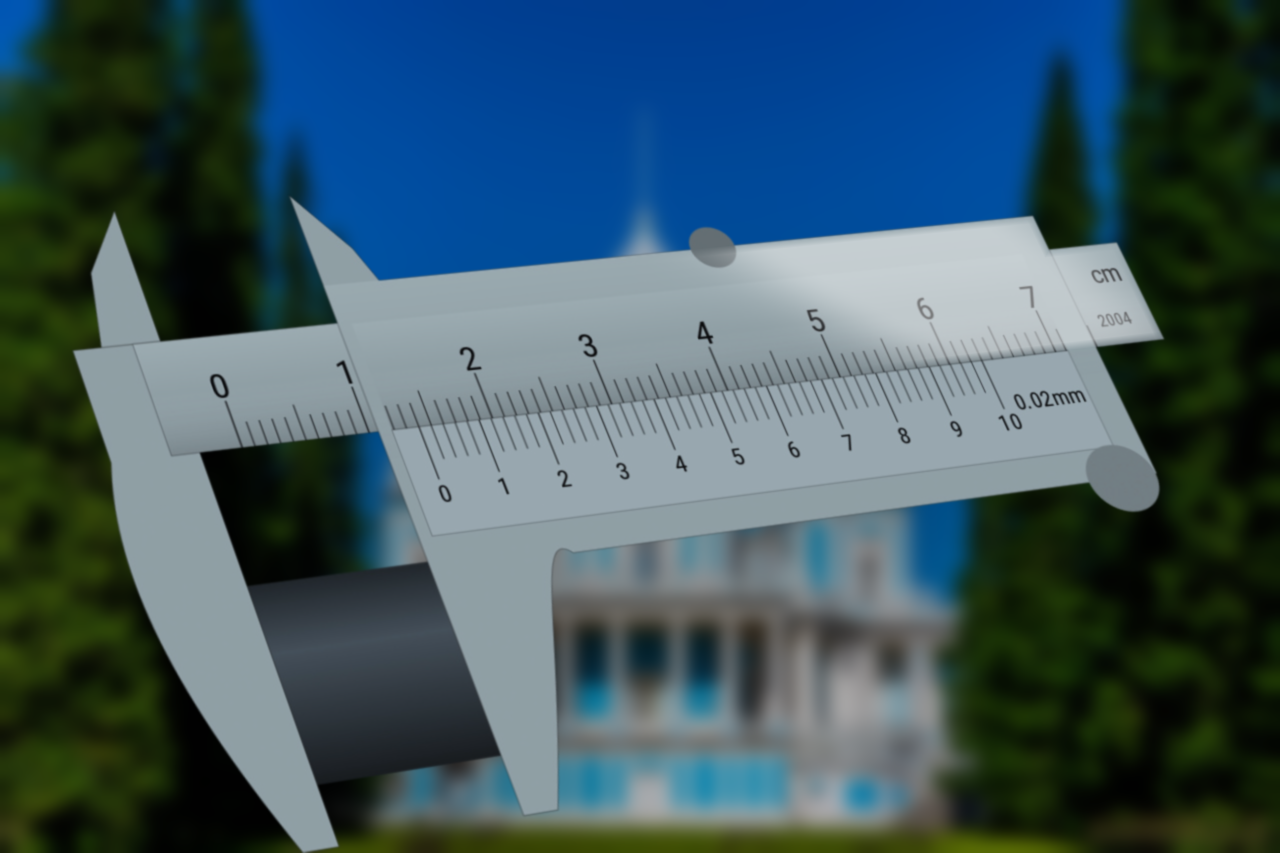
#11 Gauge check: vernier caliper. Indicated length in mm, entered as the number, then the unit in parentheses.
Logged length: 14.0 (mm)
